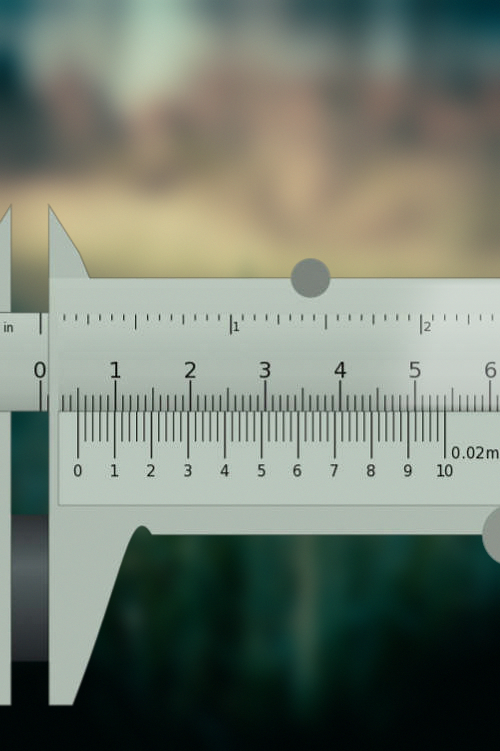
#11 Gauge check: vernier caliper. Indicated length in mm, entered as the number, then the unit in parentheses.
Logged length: 5.0 (mm)
